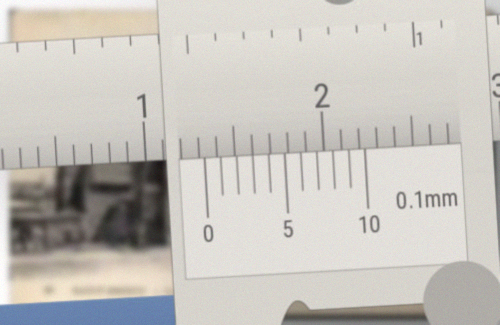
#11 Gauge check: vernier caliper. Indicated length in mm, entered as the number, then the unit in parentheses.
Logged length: 13.3 (mm)
